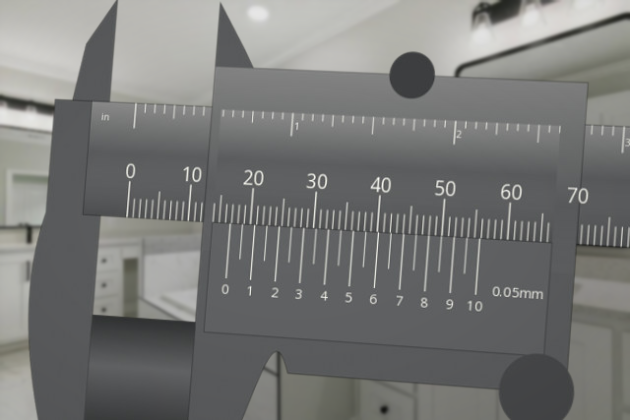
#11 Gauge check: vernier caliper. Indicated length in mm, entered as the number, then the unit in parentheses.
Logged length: 16.8 (mm)
